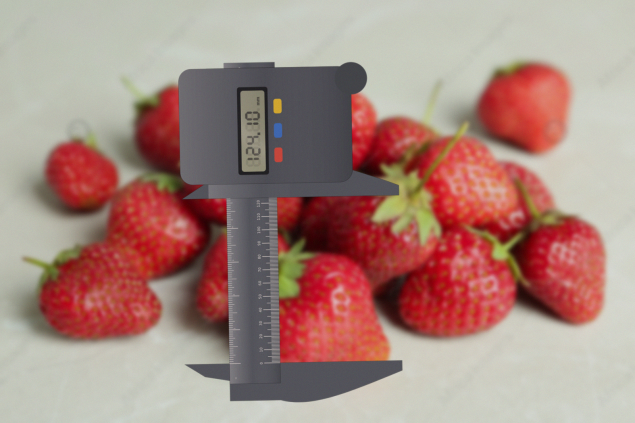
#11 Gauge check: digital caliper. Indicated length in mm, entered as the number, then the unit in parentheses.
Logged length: 124.10 (mm)
